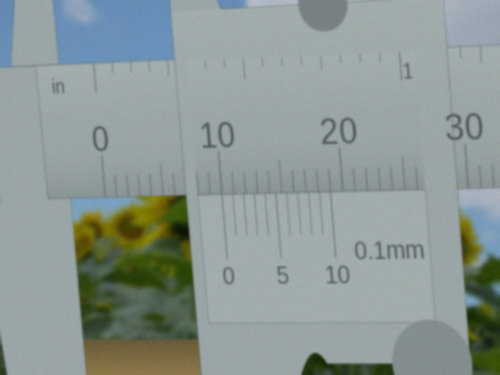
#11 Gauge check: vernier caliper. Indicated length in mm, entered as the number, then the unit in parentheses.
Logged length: 10.0 (mm)
